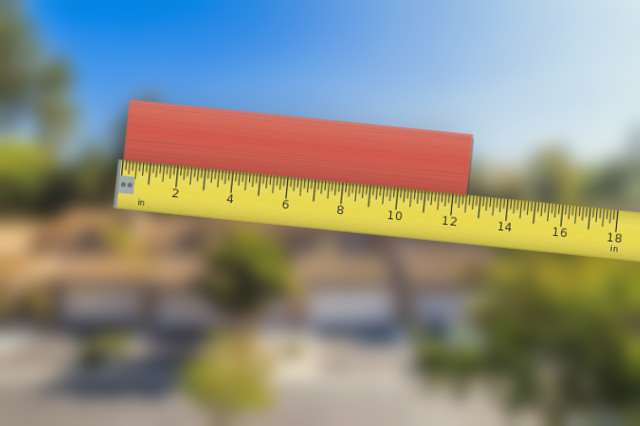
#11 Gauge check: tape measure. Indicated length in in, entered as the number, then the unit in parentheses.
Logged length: 12.5 (in)
